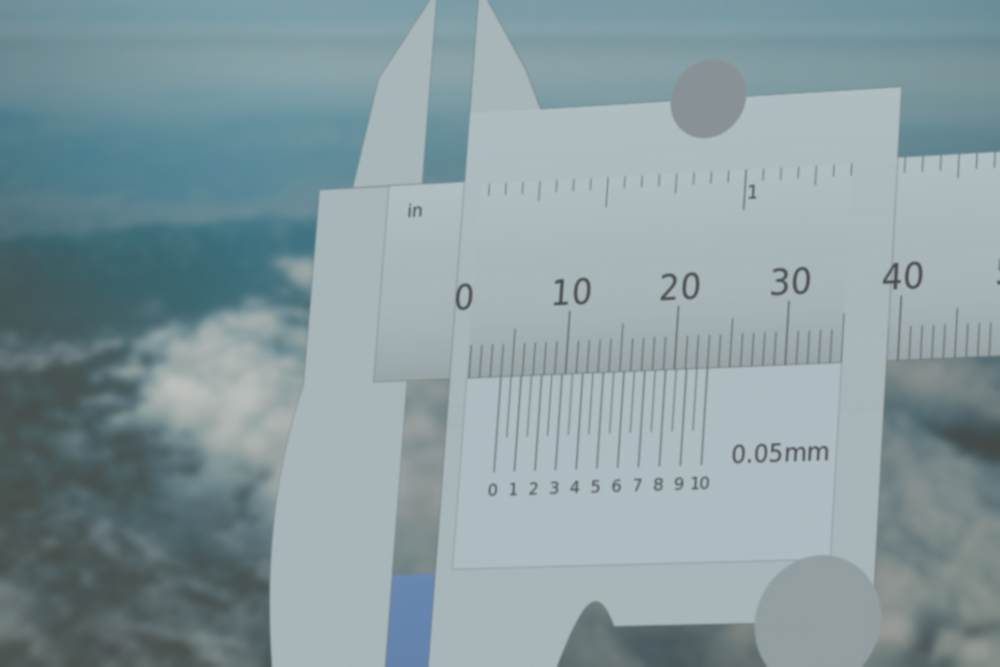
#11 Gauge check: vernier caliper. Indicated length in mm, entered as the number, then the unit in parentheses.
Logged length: 4.0 (mm)
